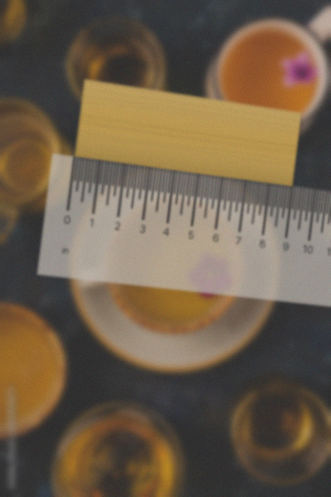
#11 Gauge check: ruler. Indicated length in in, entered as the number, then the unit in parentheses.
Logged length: 9 (in)
